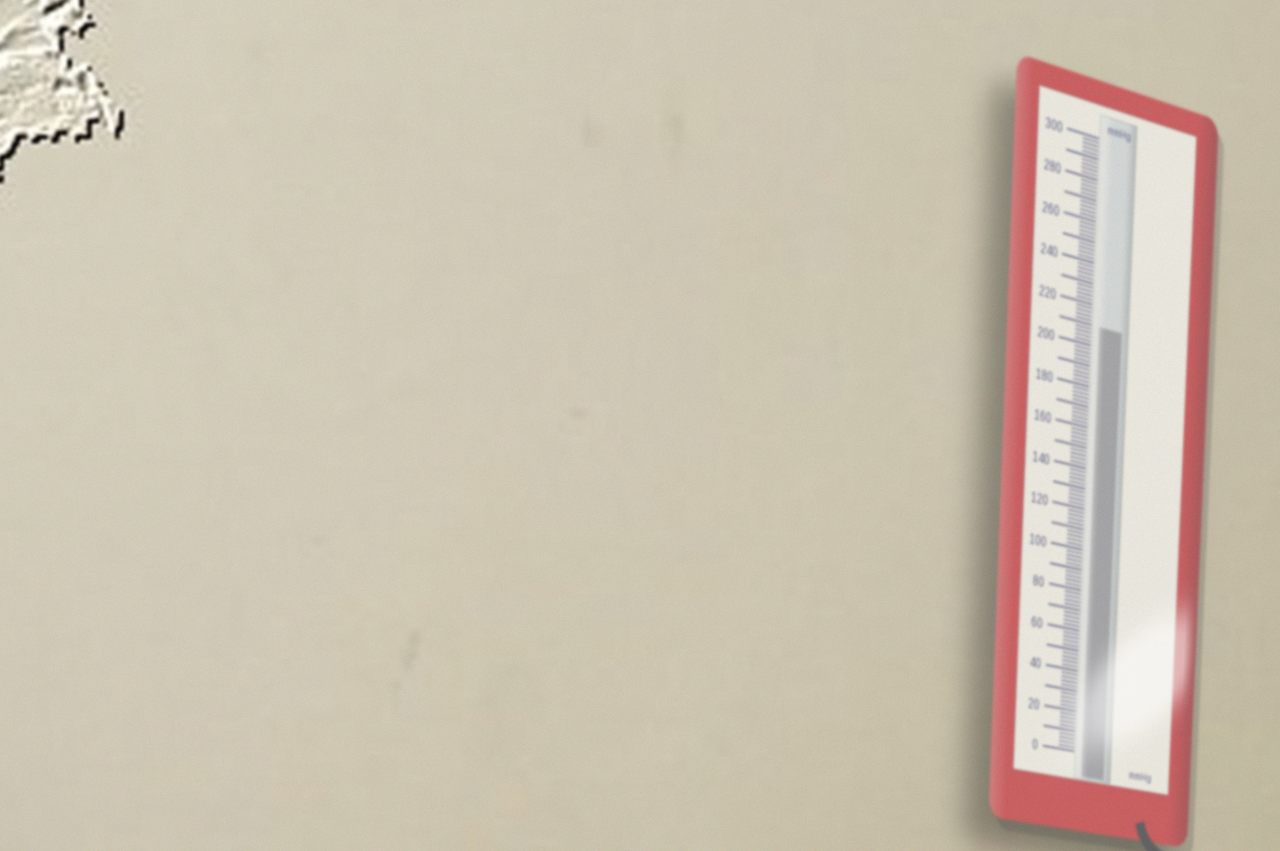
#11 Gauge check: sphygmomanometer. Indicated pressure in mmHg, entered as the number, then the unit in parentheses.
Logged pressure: 210 (mmHg)
